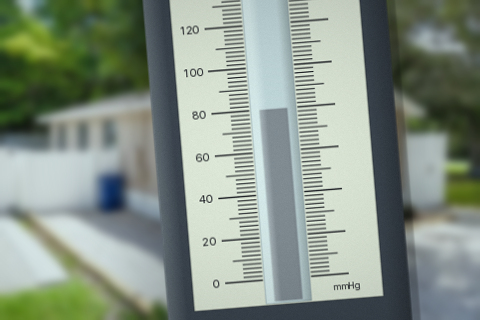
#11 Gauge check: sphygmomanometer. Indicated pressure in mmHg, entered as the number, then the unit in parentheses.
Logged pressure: 80 (mmHg)
